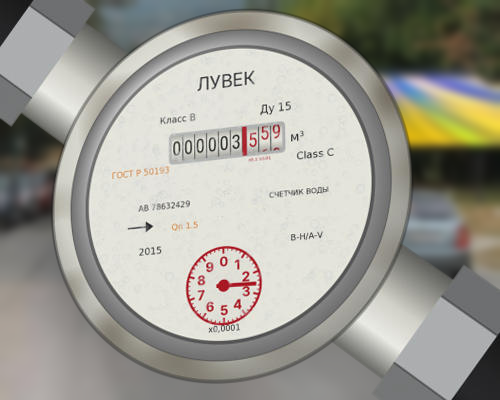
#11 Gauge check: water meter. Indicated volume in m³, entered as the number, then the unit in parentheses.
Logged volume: 3.5592 (m³)
